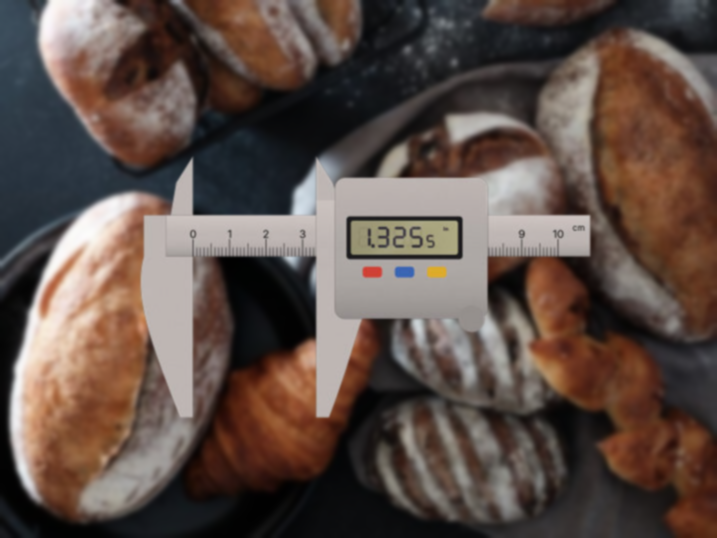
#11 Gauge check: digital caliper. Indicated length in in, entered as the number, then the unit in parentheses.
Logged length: 1.3255 (in)
